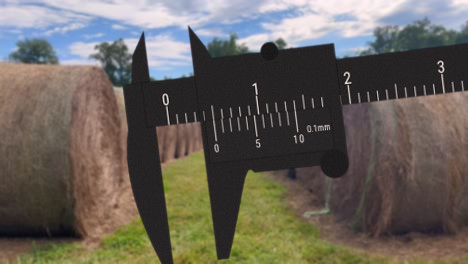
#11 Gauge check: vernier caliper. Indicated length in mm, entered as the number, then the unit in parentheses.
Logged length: 5.0 (mm)
